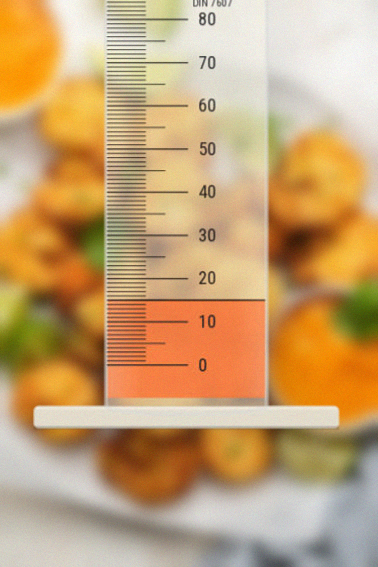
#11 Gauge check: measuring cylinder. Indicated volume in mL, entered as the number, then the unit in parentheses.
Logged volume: 15 (mL)
